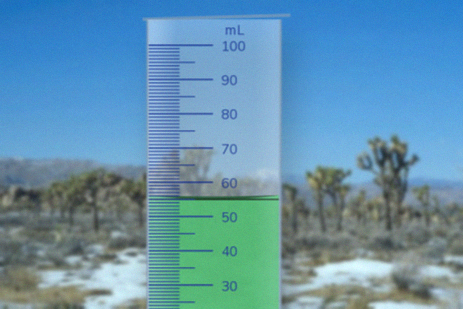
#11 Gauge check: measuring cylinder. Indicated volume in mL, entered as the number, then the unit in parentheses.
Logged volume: 55 (mL)
